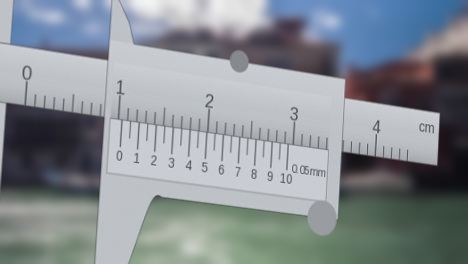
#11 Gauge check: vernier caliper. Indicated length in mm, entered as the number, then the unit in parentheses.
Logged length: 10.4 (mm)
